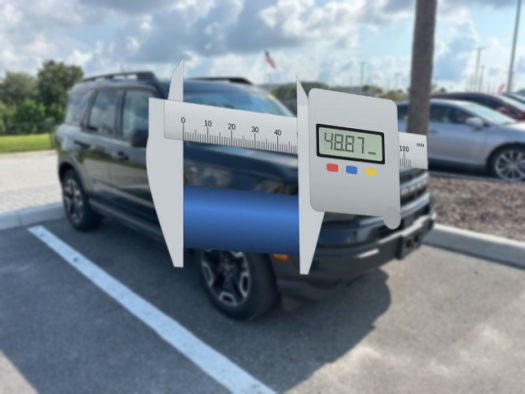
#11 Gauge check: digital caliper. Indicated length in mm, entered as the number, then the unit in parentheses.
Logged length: 48.87 (mm)
